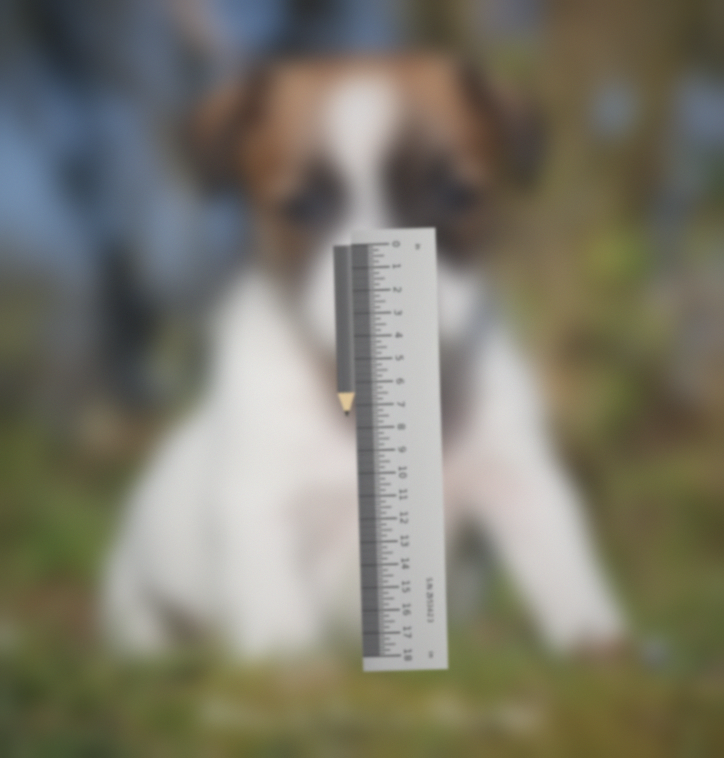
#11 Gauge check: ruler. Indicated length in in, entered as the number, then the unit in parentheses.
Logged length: 7.5 (in)
